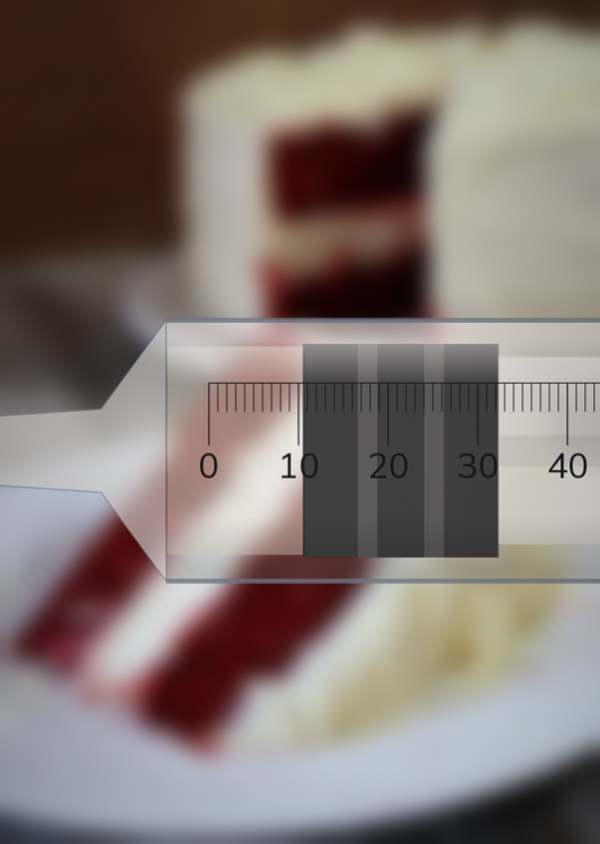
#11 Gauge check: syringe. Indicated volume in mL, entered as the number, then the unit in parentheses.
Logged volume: 10.5 (mL)
